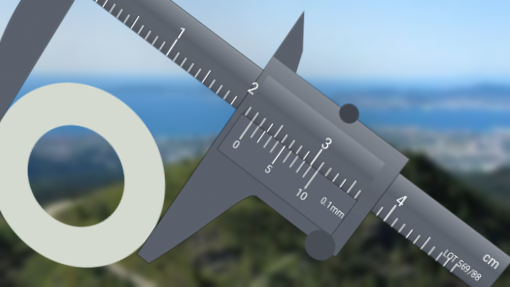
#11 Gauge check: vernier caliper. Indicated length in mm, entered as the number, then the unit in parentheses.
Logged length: 22.0 (mm)
